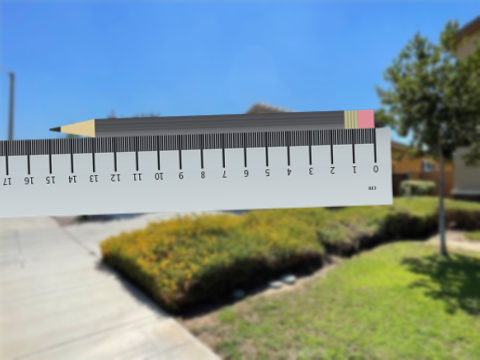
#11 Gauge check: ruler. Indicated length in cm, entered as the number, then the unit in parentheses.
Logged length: 15 (cm)
